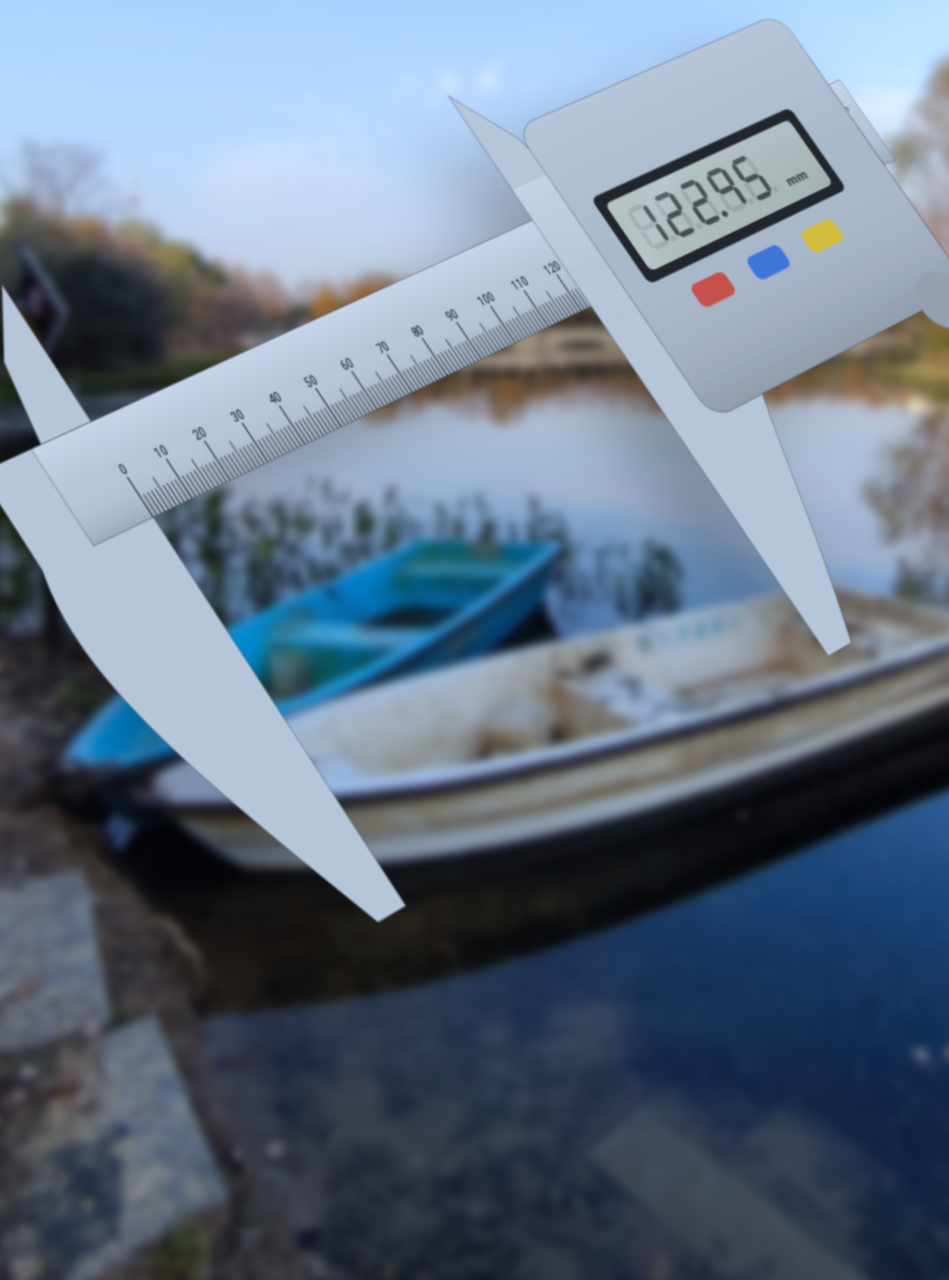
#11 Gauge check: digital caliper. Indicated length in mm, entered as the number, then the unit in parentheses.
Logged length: 122.95 (mm)
